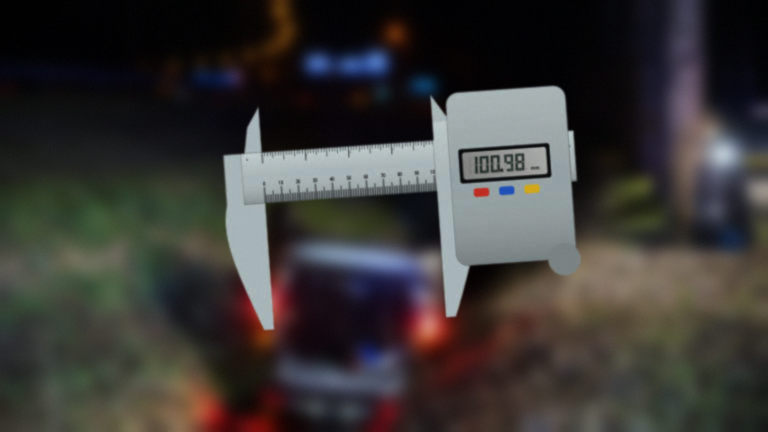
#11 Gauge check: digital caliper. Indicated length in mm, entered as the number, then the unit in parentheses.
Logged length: 100.98 (mm)
